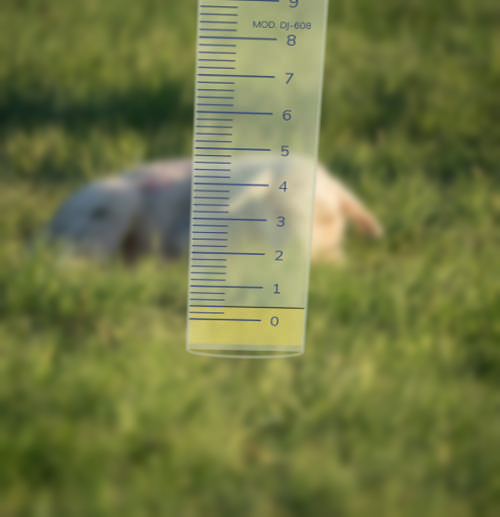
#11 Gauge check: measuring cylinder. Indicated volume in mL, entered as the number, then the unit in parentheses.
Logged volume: 0.4 (mL)
